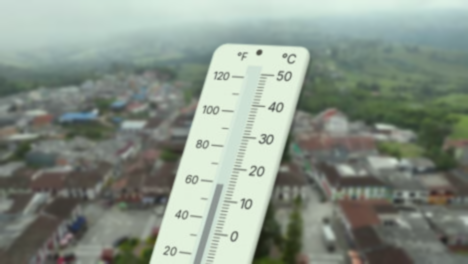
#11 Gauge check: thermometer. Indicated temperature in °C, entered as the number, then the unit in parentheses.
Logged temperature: 15 (°C)
